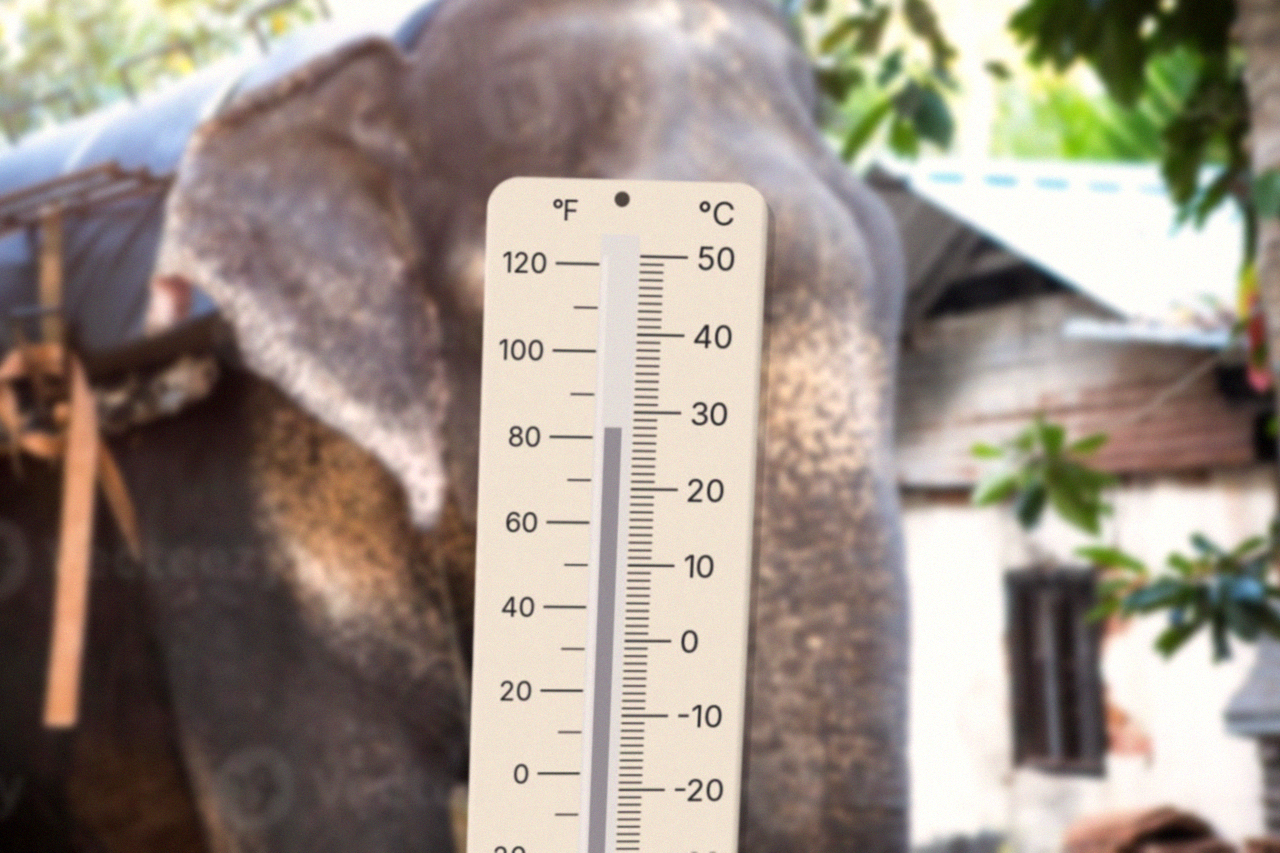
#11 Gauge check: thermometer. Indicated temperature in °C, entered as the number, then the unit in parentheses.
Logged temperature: 28 (°C)
